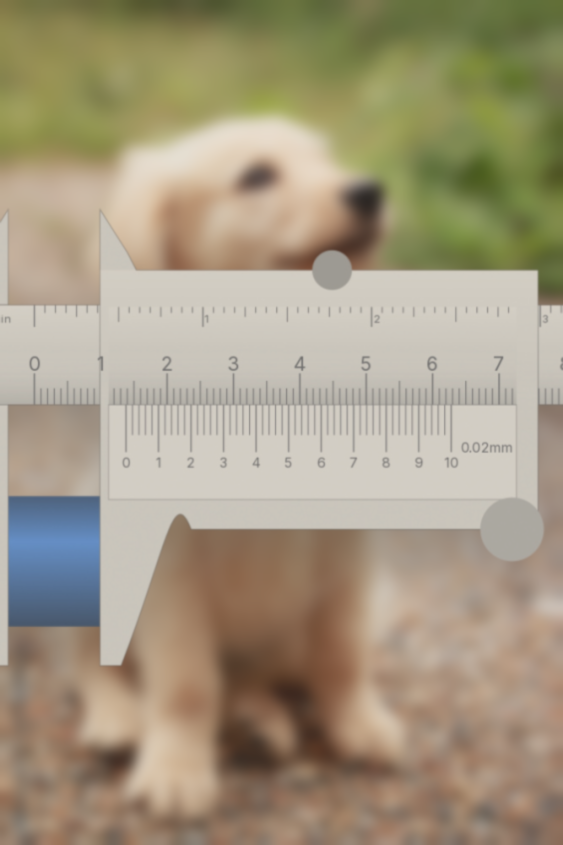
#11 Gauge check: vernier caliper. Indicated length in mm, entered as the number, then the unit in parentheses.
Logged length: 13.8 (mm)
